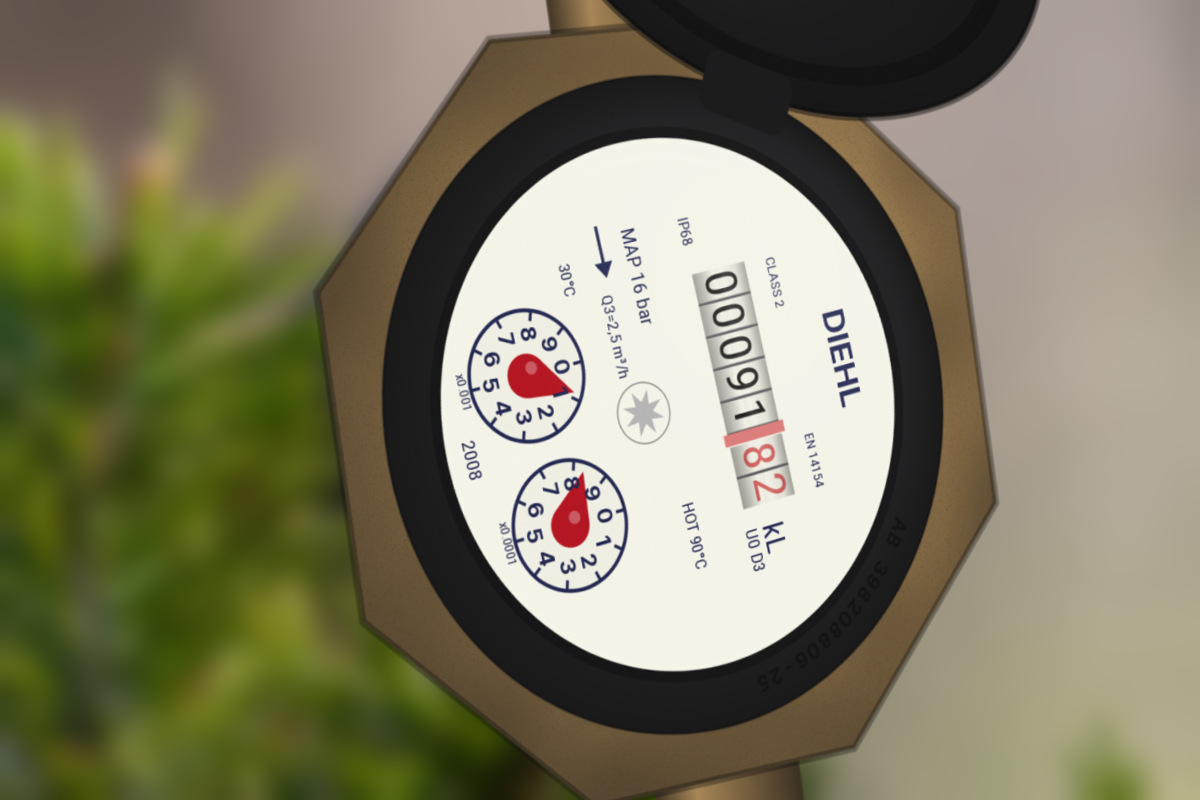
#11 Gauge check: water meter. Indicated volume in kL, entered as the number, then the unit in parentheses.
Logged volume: 91.8208 (kL)
